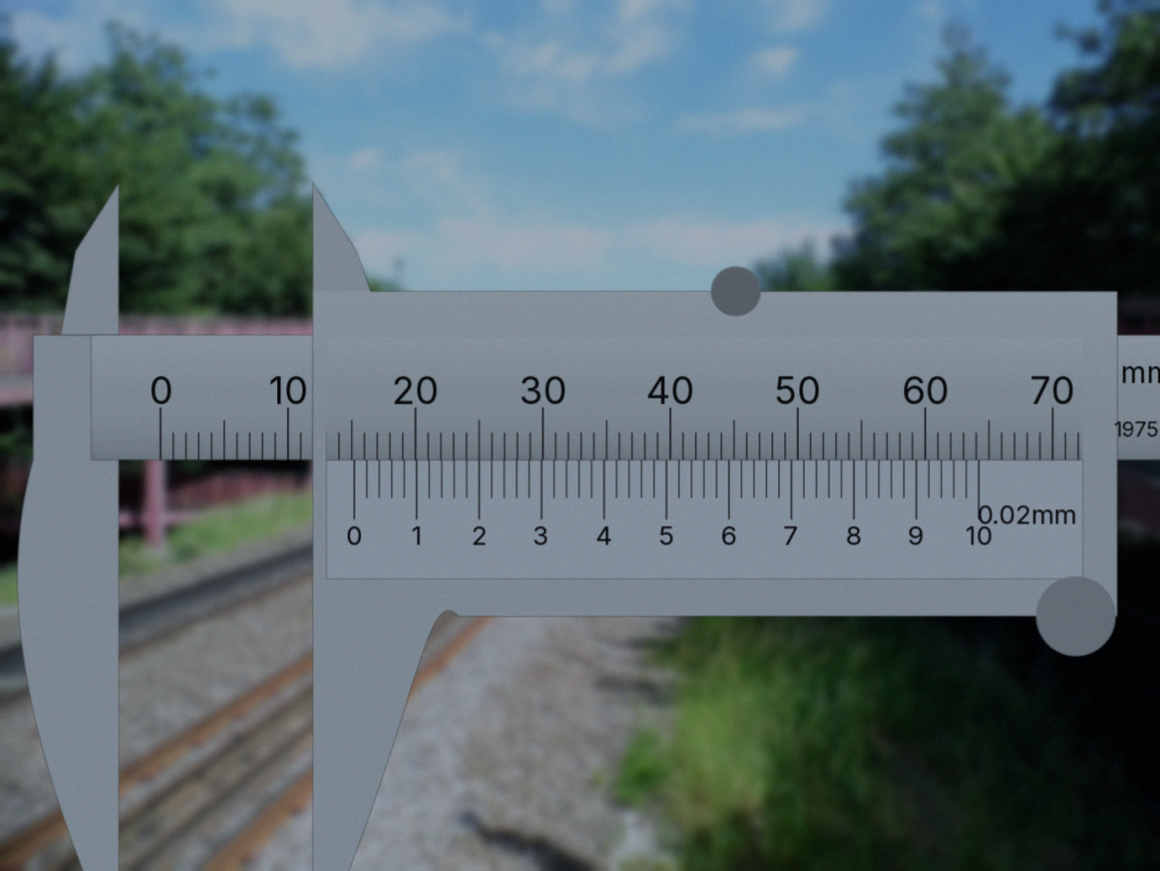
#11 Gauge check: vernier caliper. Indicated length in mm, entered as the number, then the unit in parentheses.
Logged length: 15.2 (mm)
